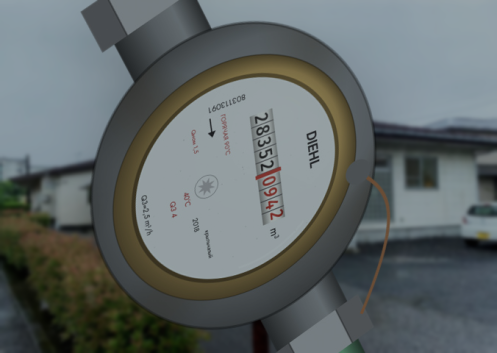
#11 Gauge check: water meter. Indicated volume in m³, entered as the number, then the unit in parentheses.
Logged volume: 28352.0942 (m³)
